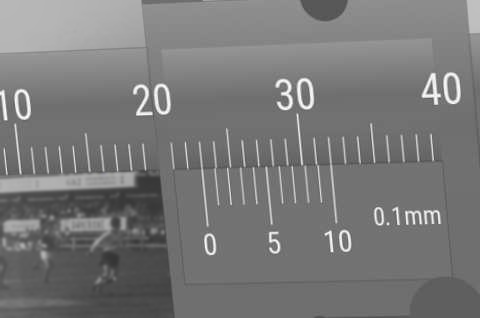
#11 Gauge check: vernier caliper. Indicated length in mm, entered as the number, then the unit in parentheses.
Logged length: 23.0 (mm)
